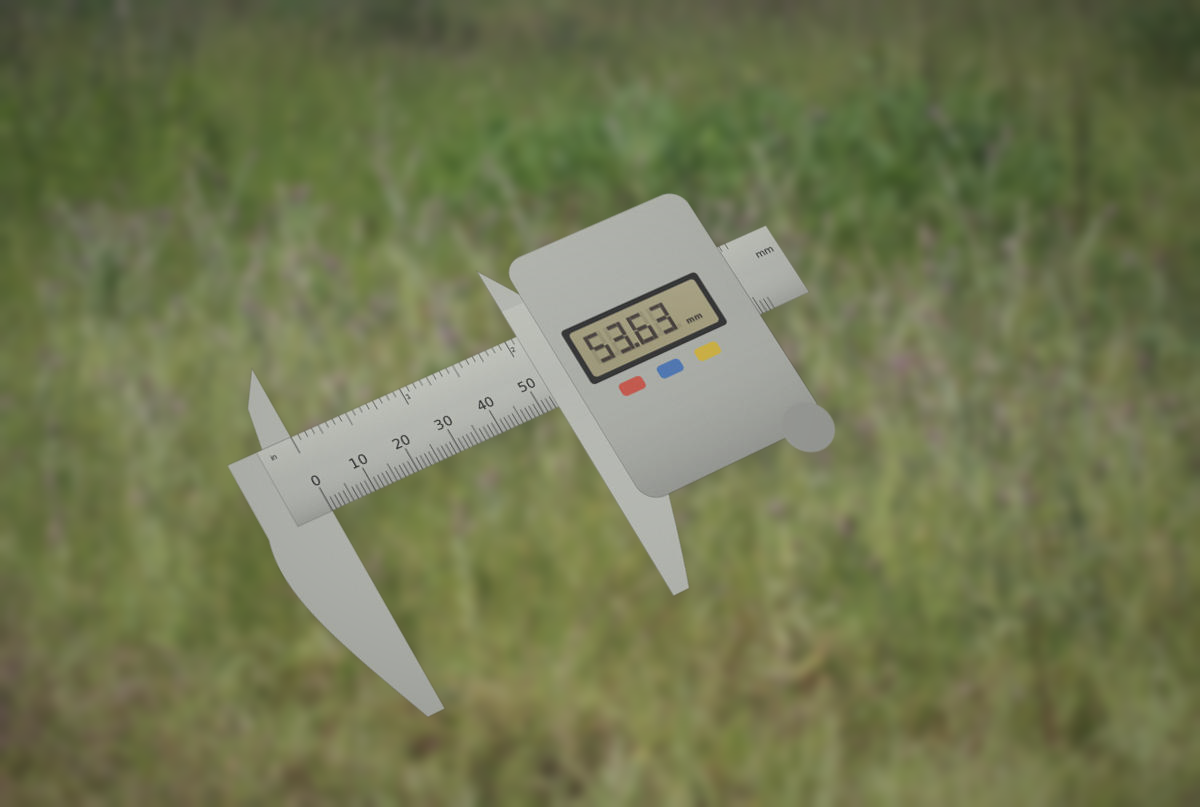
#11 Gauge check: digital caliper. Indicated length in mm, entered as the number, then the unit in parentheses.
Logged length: 53.63 (mm)
